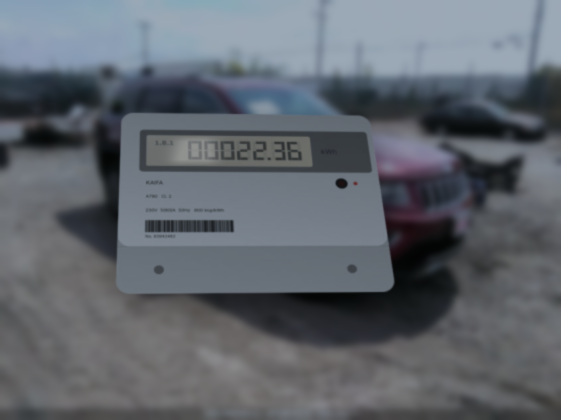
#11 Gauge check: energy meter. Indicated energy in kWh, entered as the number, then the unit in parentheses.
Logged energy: 22.36 (kWh)
